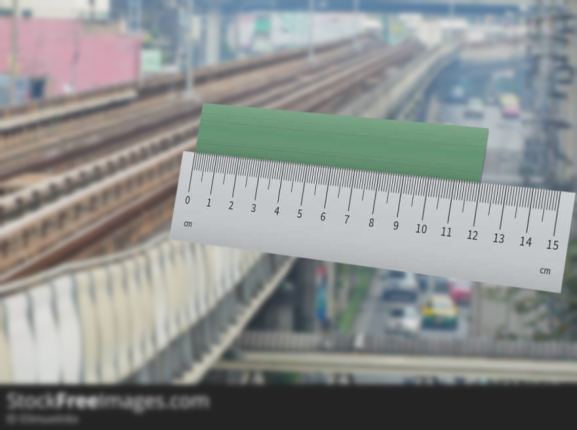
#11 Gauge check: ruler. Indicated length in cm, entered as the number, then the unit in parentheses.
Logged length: 12 (cm)
